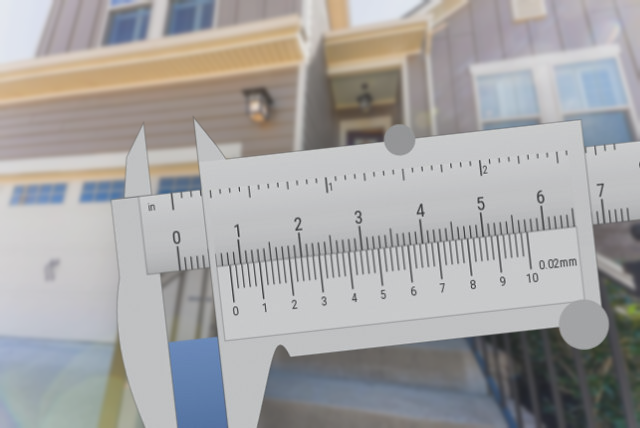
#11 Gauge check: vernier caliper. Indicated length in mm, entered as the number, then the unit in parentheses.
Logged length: 8.2 (mm)
